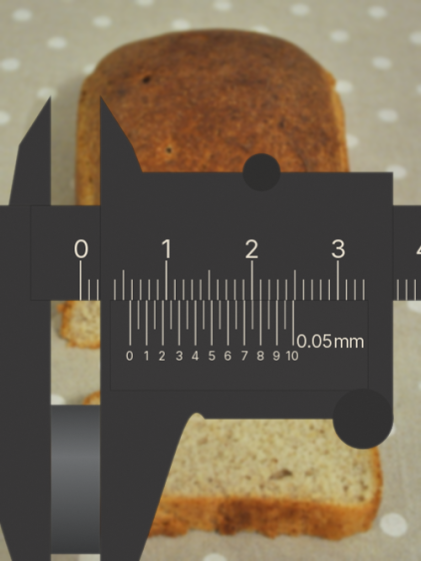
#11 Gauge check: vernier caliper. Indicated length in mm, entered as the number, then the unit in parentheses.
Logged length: 5.8 (mm)
